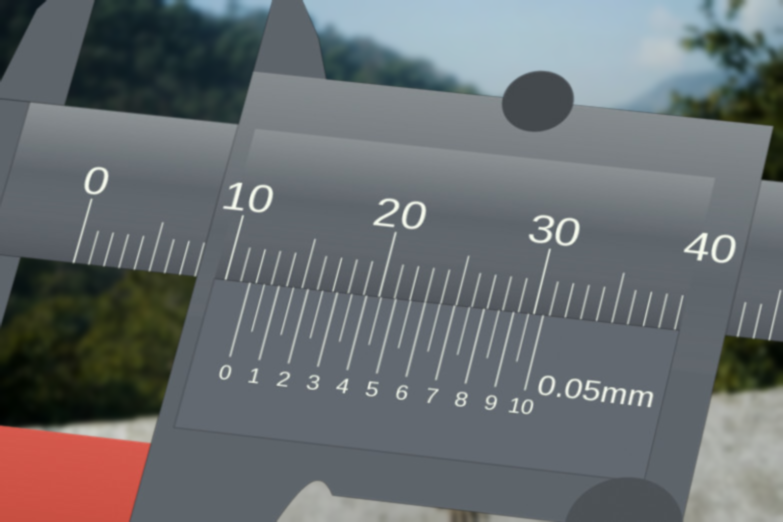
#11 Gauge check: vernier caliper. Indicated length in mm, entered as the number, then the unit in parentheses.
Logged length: 11.6 (mm)
